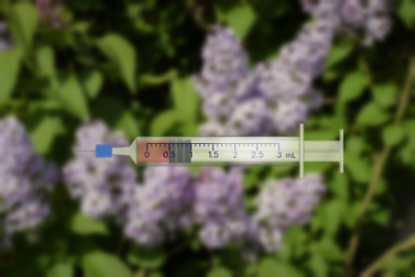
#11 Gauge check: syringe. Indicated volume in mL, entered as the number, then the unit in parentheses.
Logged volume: 0.5 (mL)
